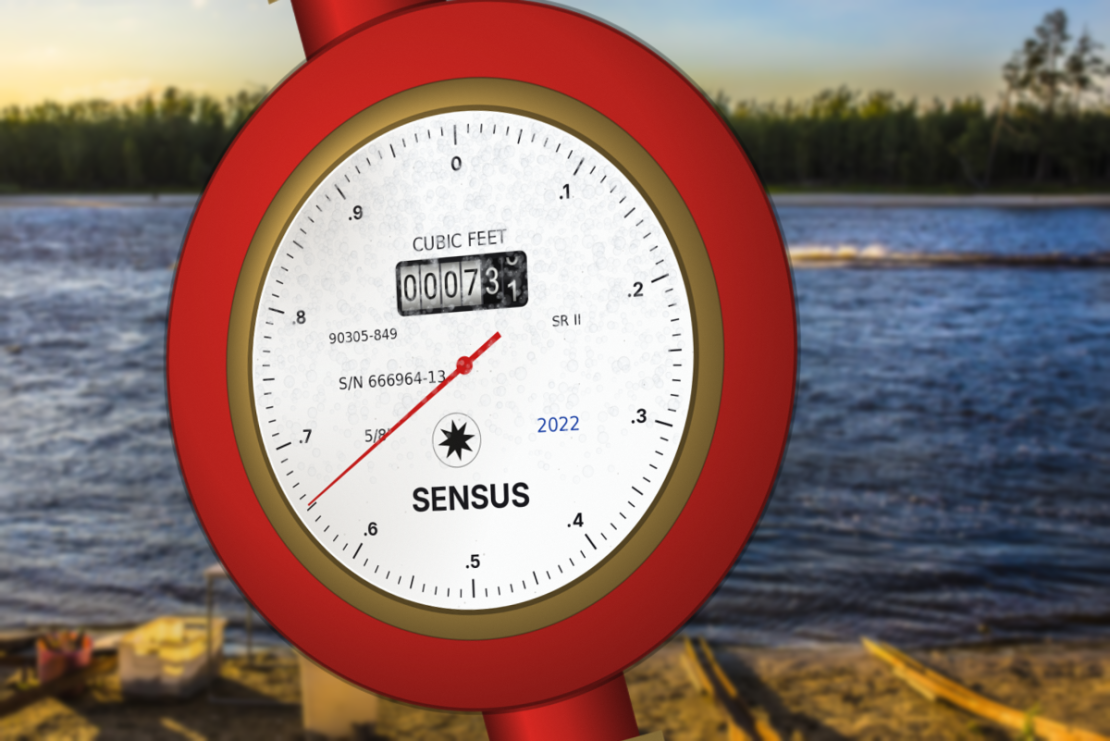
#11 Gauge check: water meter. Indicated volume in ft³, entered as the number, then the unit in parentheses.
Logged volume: 730.65 (ft³)
